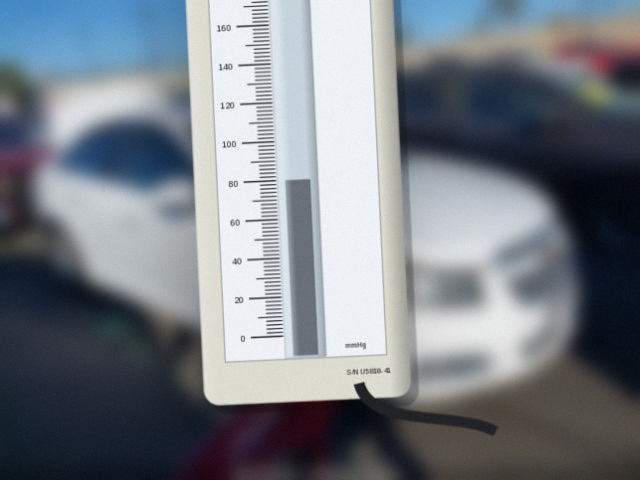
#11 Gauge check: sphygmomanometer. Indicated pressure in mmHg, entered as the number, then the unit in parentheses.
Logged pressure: 80 (mmHg)
